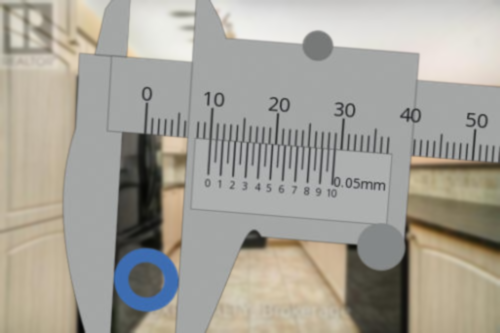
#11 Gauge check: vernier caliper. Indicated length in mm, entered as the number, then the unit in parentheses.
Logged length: 10.0 (mm)
